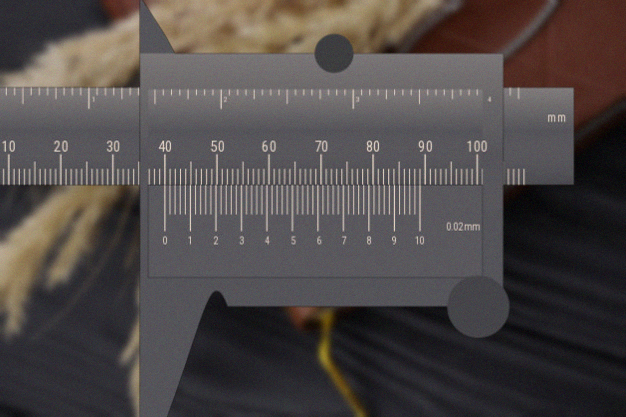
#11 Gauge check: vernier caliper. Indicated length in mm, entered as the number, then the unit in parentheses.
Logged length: 40.0 (mm)
